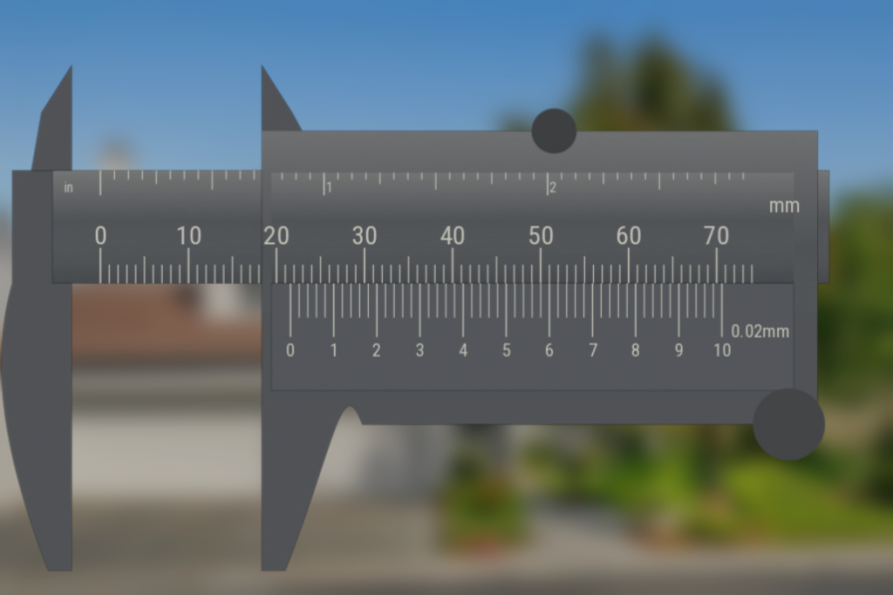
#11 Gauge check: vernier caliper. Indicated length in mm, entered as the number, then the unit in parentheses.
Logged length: 21.6 (mm)
